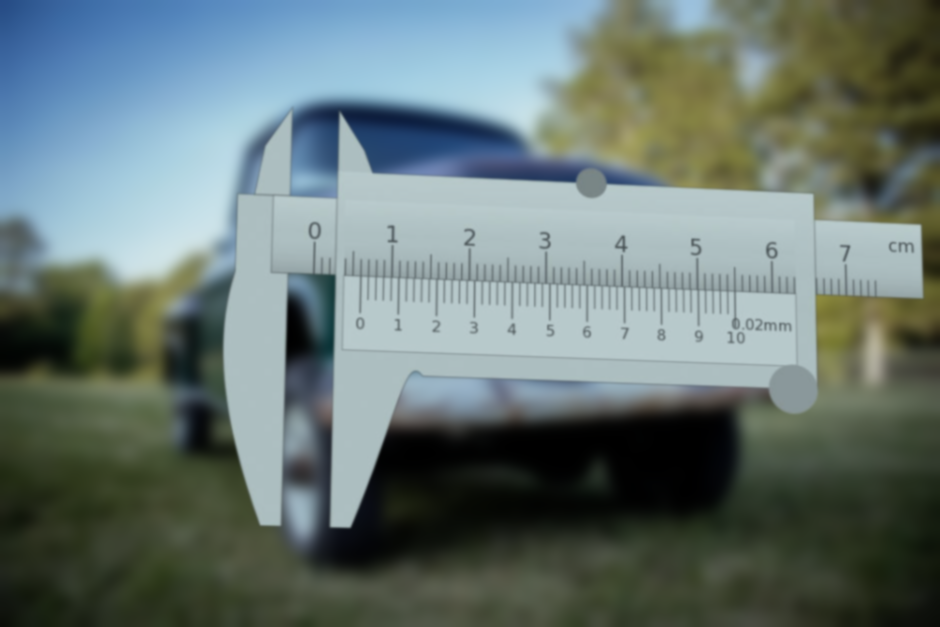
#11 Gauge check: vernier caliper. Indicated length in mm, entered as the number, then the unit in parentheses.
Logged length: 6.0 (mm)
